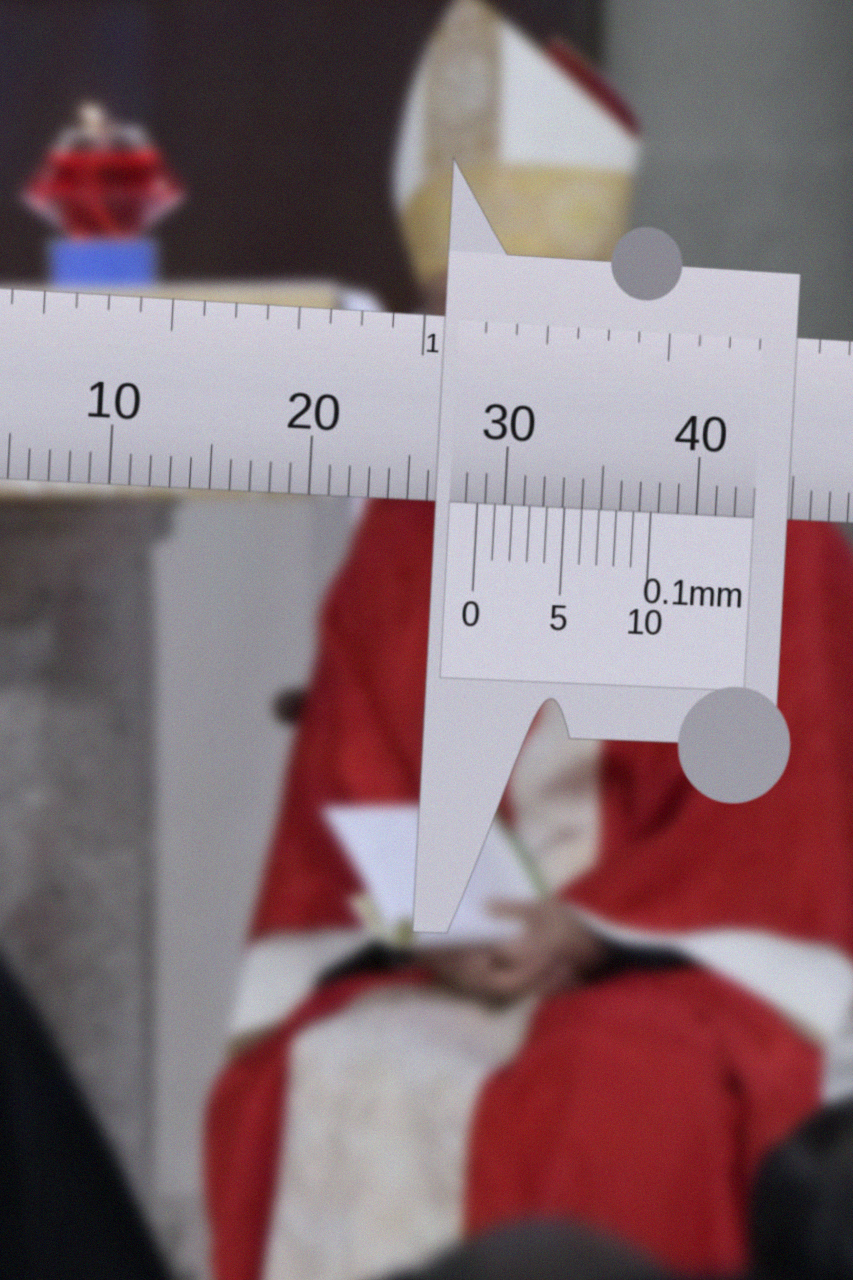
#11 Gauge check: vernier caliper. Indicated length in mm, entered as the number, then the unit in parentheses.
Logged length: 28.6 (mm)
